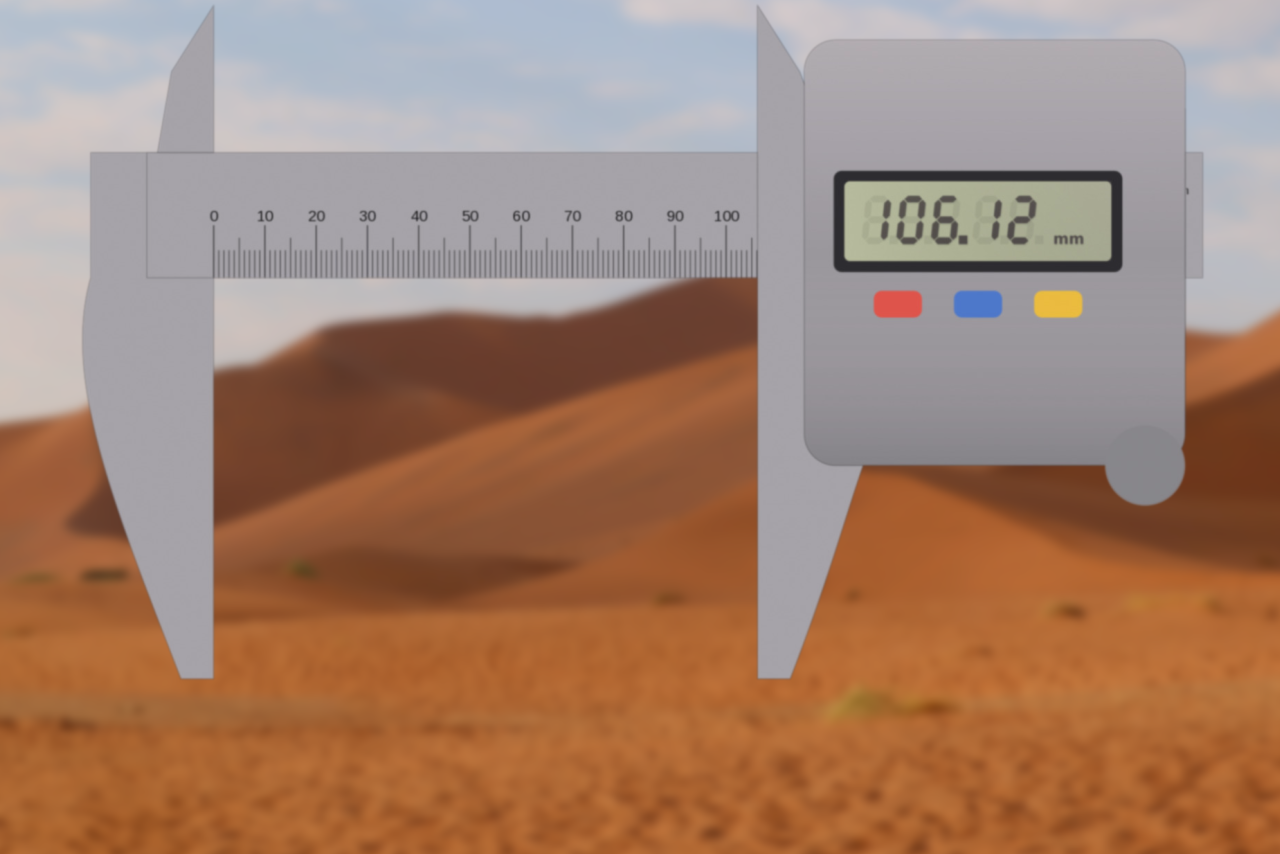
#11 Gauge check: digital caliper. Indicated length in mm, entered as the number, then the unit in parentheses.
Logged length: 106.12 (mm)
